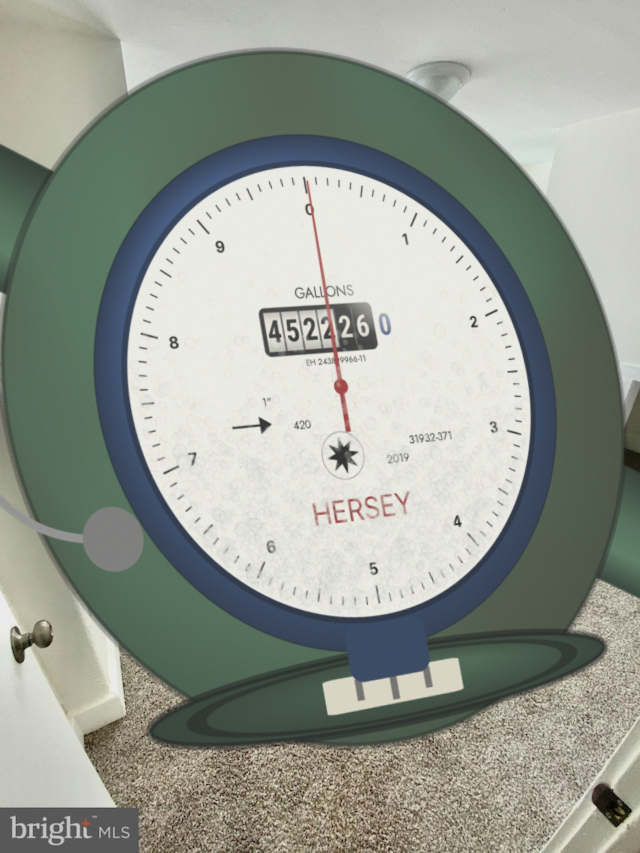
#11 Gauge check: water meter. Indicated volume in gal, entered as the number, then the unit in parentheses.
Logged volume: 4522260.0 (gal)
